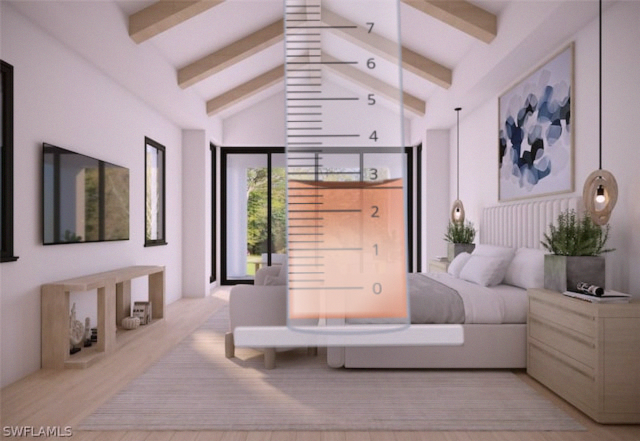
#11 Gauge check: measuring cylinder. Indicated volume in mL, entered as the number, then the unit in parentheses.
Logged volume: 2.6 (mL)
